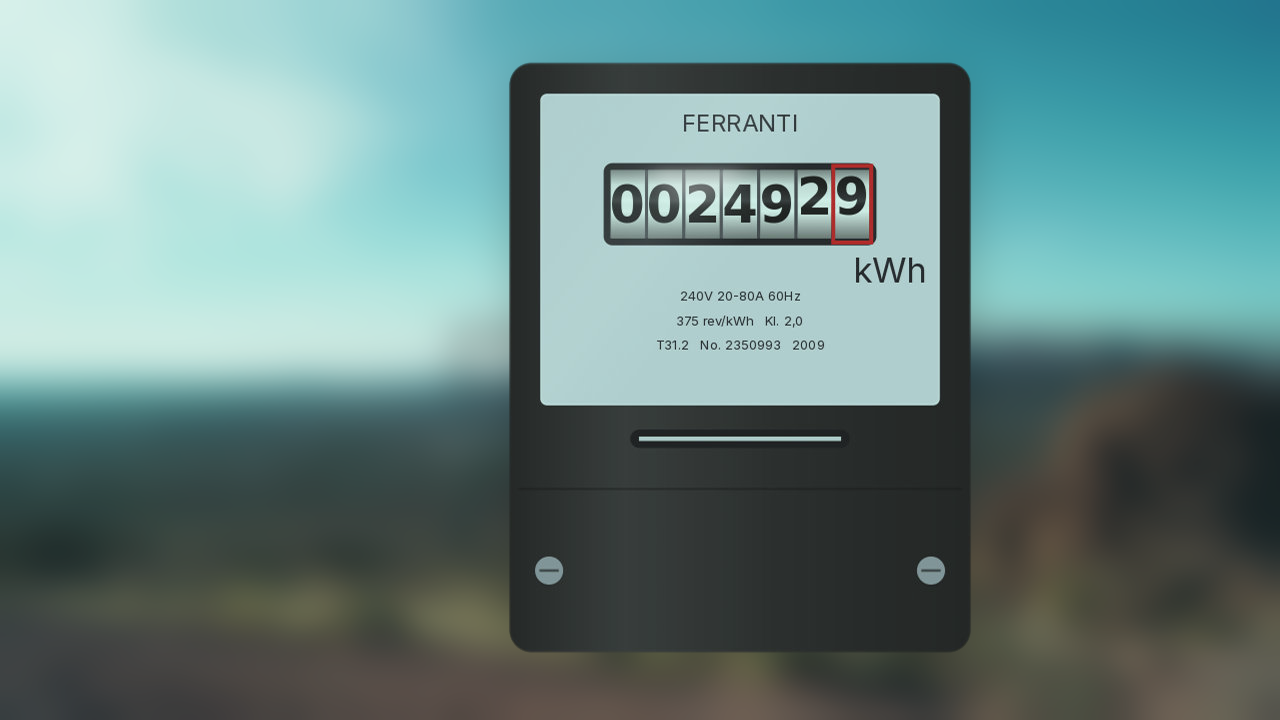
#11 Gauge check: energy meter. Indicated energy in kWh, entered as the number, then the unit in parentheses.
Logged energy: 2492.9 (kWh)
